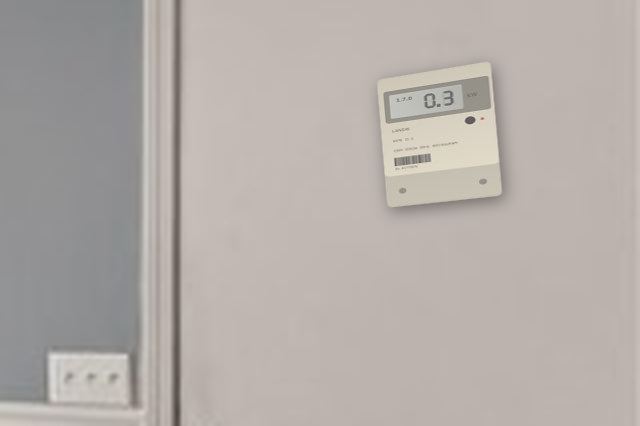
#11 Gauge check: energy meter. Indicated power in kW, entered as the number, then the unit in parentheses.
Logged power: 0.3 (kW)
